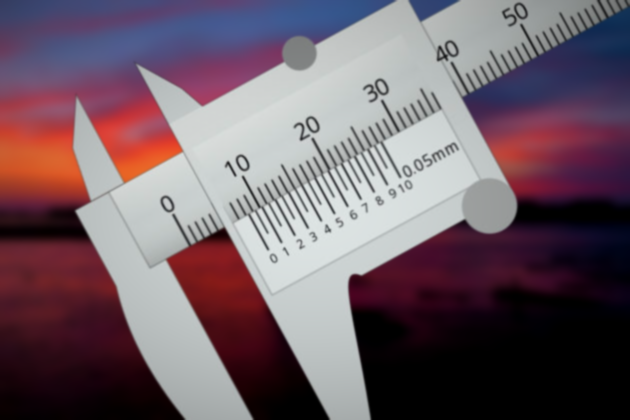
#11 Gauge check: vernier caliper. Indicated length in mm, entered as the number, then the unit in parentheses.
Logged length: 8.4 (mm)
